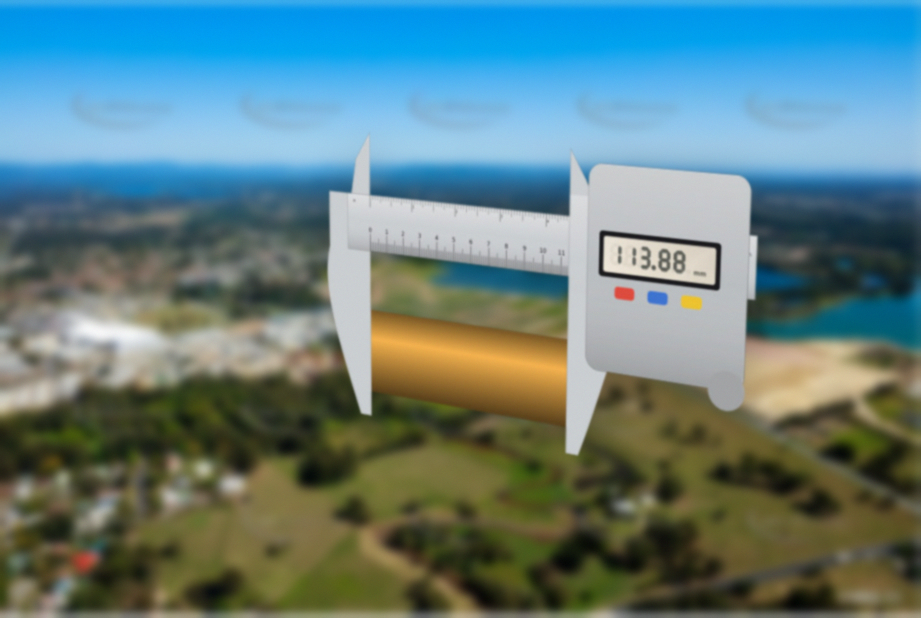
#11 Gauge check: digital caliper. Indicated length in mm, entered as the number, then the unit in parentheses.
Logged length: 113.88 (mm)
